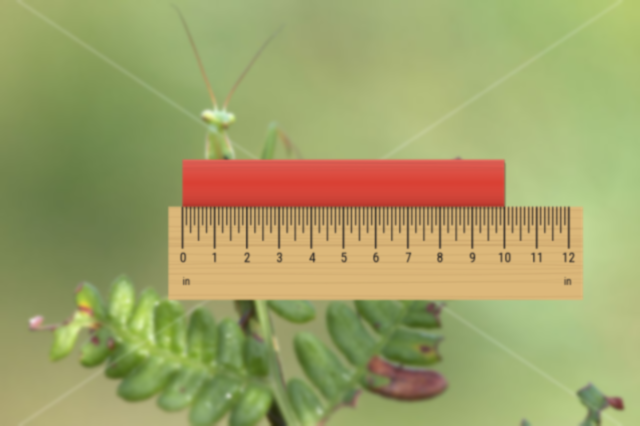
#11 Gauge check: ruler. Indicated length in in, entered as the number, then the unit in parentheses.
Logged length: 10 (in)
